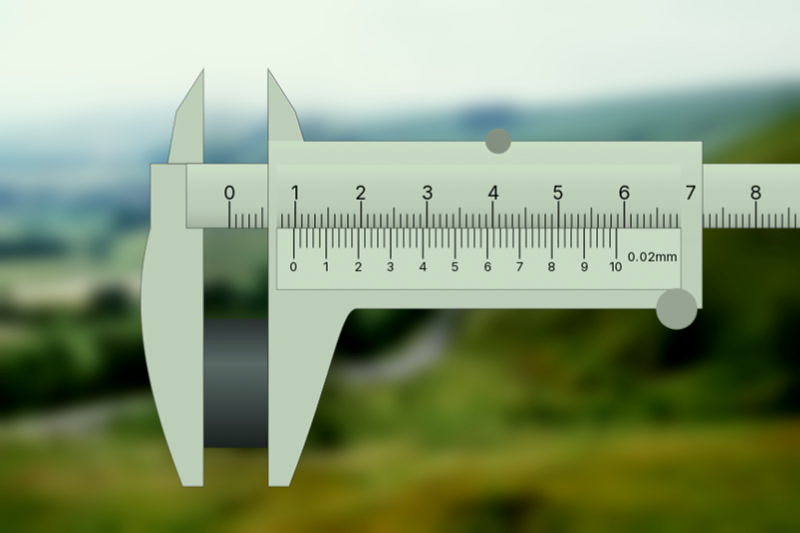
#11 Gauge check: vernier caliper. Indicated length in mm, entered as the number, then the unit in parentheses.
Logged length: 9.8 (mm)
